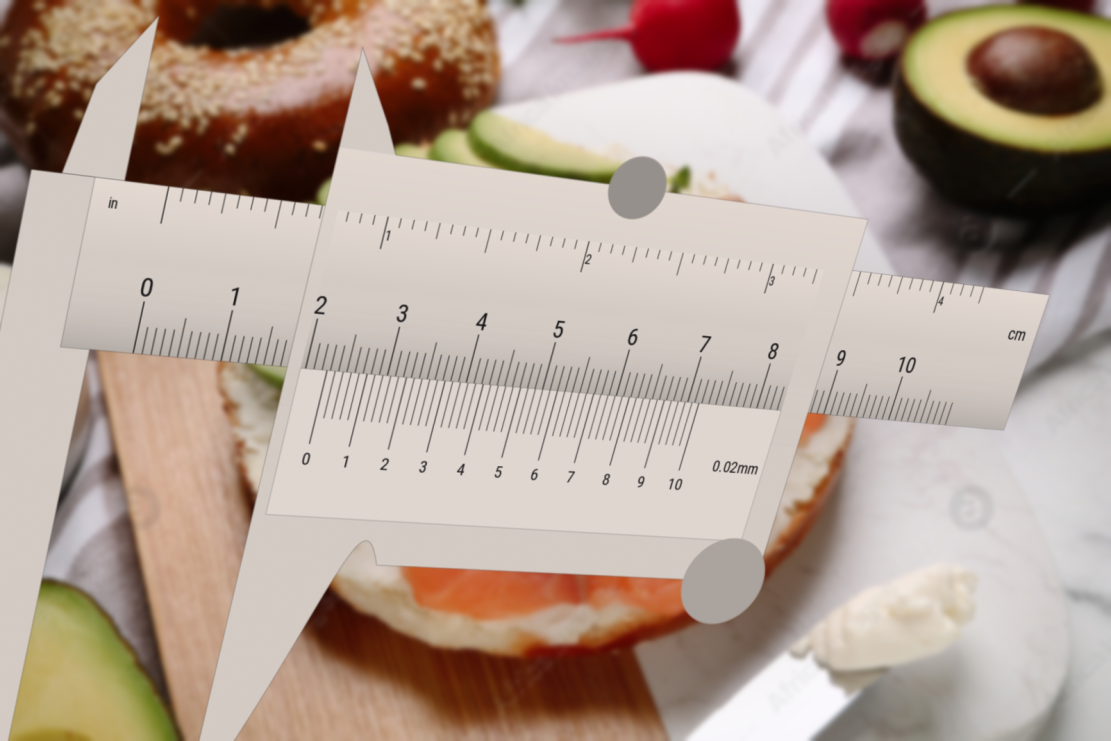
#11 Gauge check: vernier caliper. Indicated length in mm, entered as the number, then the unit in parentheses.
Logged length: 22.6 (mm)
